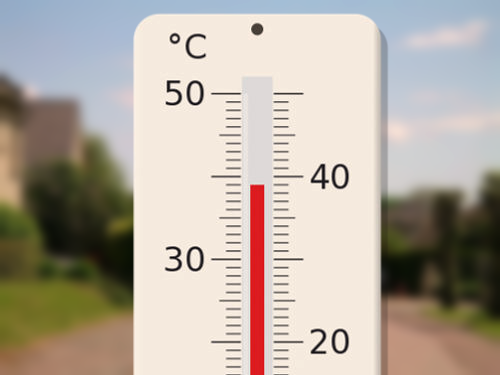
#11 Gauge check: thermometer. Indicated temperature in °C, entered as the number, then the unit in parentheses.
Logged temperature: 39 (°C)
